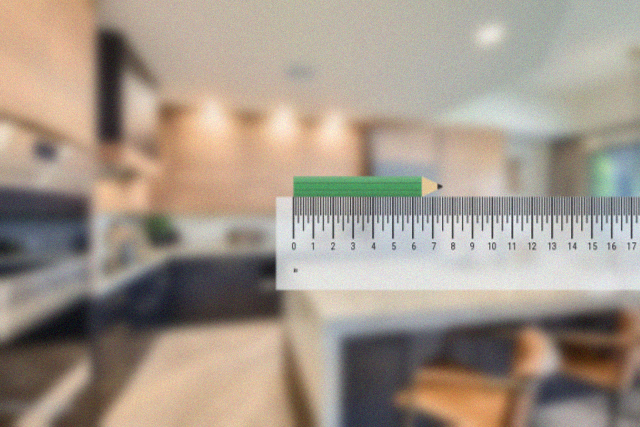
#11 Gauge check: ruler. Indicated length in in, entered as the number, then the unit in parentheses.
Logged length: 7.5 (in)
